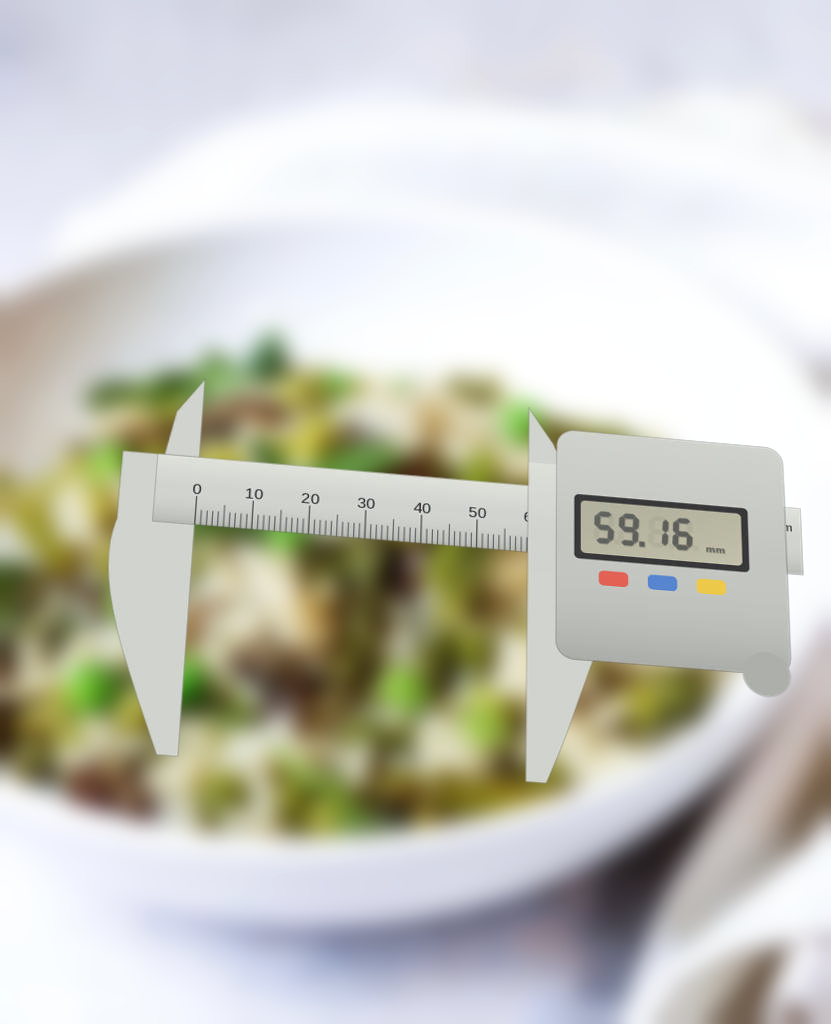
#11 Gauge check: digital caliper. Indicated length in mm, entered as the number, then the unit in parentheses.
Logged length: 59.16 (mm)
